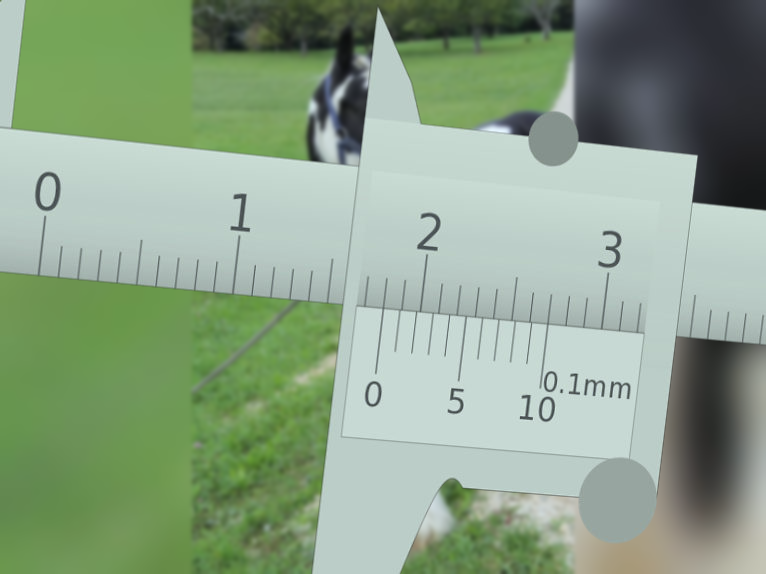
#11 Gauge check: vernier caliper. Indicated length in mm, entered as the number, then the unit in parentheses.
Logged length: 18.0 (mm)
